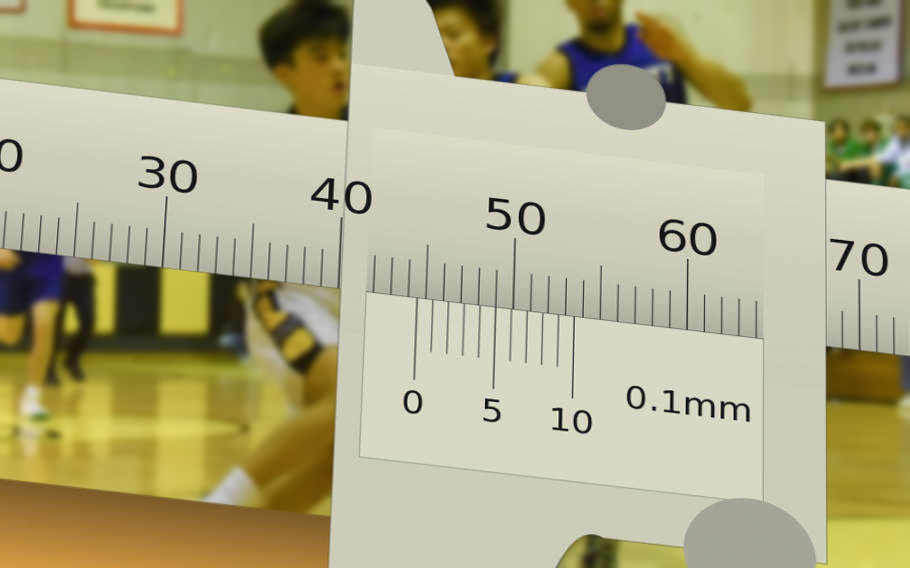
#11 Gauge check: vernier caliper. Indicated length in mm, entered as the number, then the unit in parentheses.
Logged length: 44.5 (mm)
